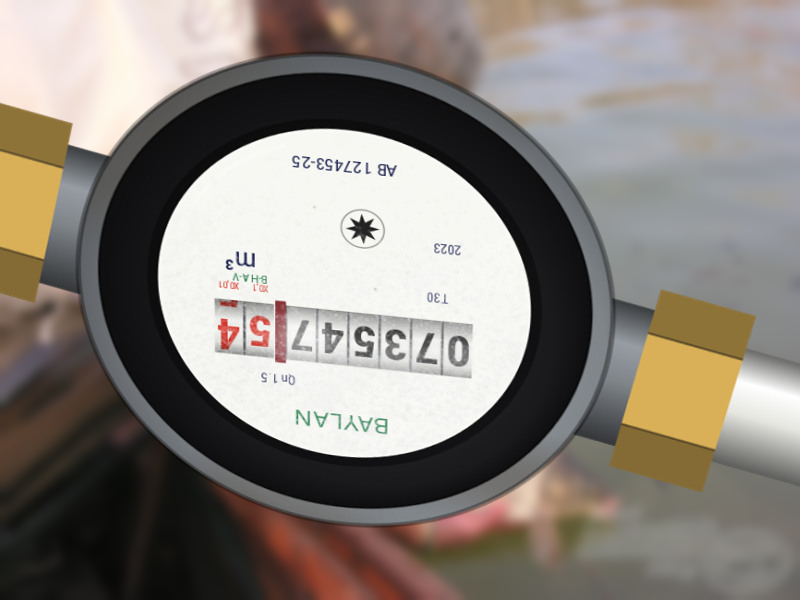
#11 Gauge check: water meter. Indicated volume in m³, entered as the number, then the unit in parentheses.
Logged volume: 73547.54 (m³)
